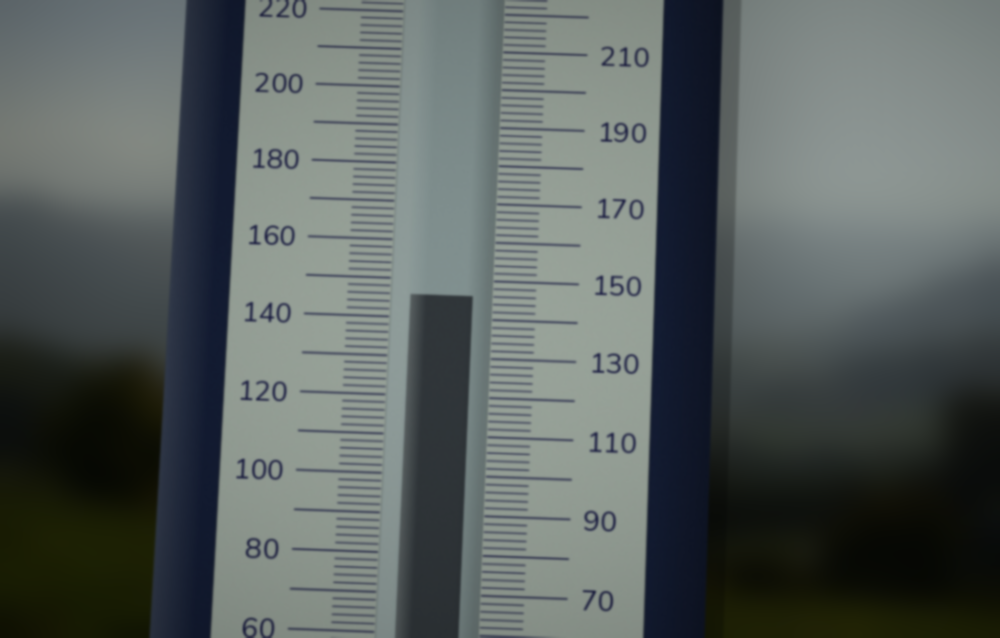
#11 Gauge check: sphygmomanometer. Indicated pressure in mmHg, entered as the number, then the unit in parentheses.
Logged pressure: 146 (mmHg)
